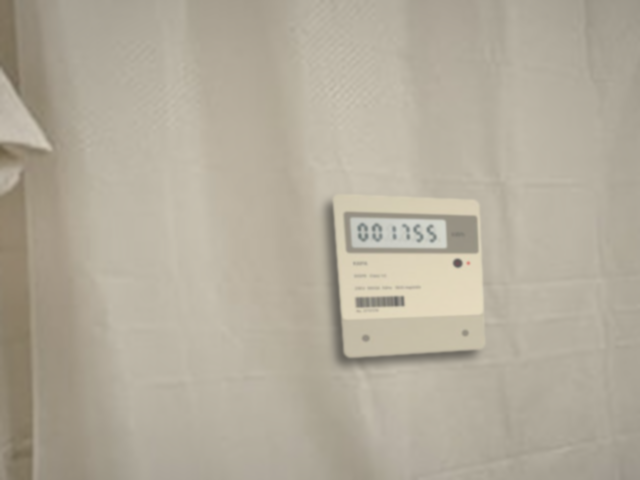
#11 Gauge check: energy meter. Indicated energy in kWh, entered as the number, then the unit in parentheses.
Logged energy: 1755 (kWh)
